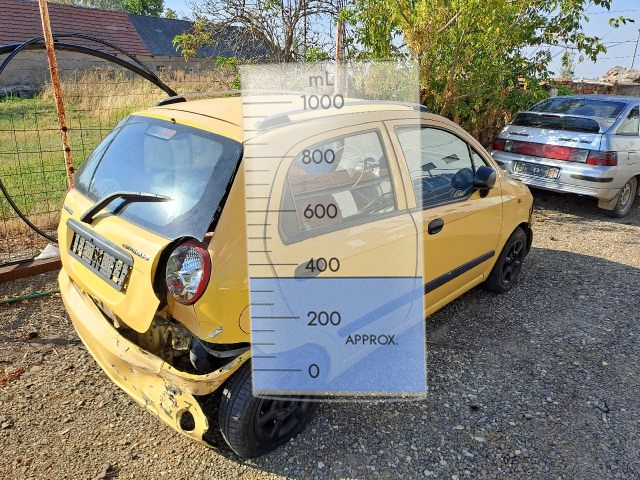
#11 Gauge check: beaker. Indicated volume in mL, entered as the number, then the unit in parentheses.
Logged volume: 350 (mL)
